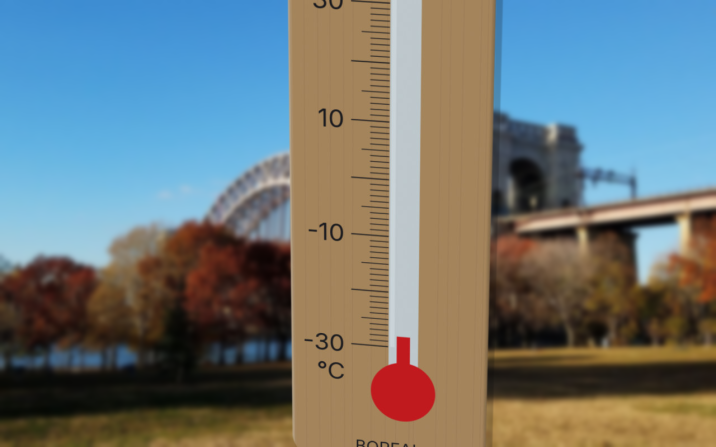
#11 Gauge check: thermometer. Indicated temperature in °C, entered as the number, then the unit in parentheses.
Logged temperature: -28 (°C)
